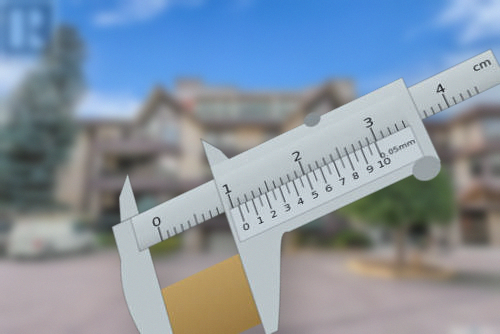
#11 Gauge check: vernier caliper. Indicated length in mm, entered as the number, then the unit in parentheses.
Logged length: 10.8 (mm)
